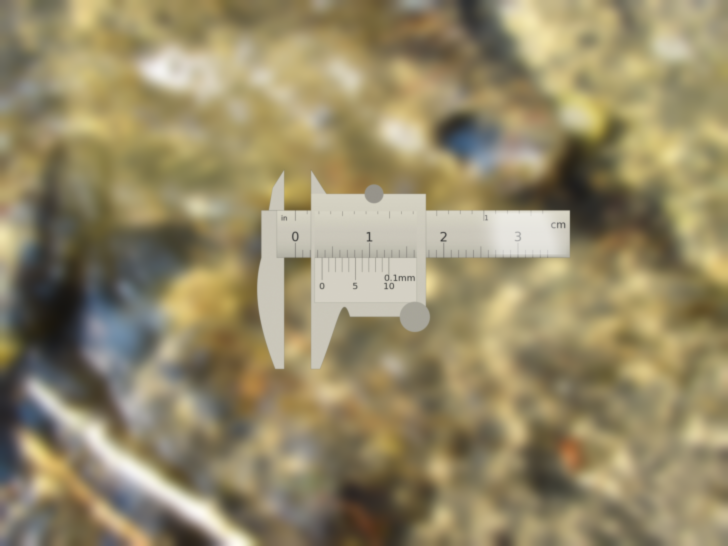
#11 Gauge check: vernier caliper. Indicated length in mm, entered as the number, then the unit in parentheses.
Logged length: 3.6 (mm)
